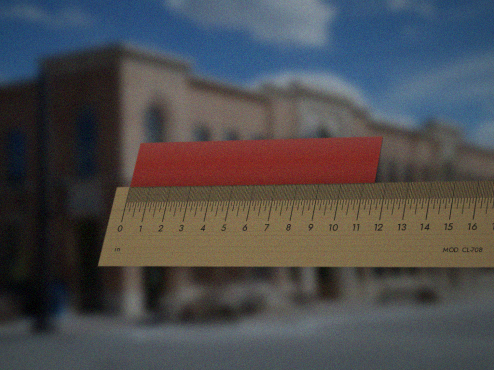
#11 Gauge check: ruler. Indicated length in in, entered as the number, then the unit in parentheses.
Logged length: 11.5 (in)
